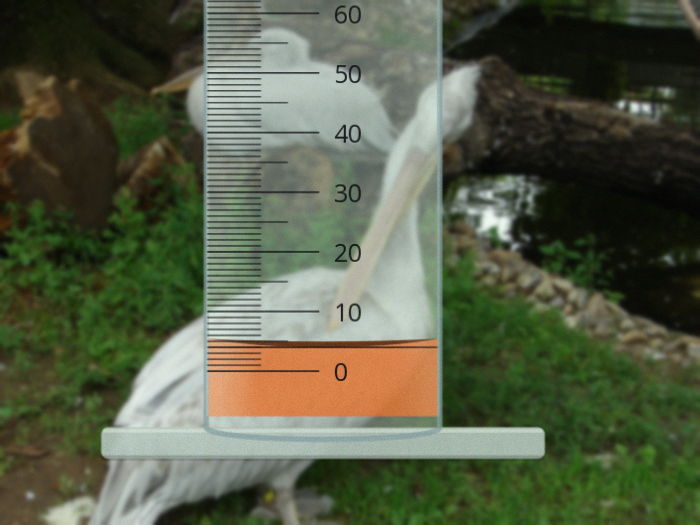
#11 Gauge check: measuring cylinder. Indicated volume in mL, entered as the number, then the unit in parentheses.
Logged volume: 4 (mL)
